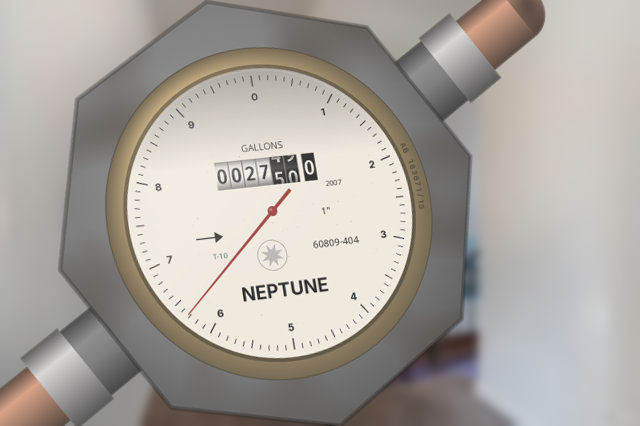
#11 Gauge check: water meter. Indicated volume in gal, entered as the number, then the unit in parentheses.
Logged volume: 27496.3 (gal)
